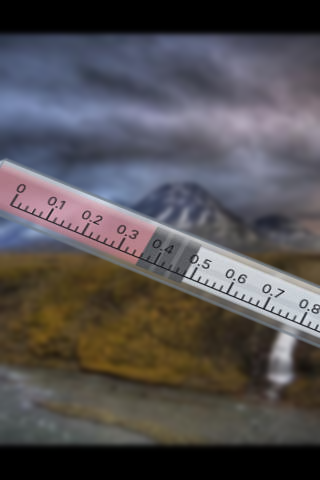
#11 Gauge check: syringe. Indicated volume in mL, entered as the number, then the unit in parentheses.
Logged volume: 0.36 (mL)
